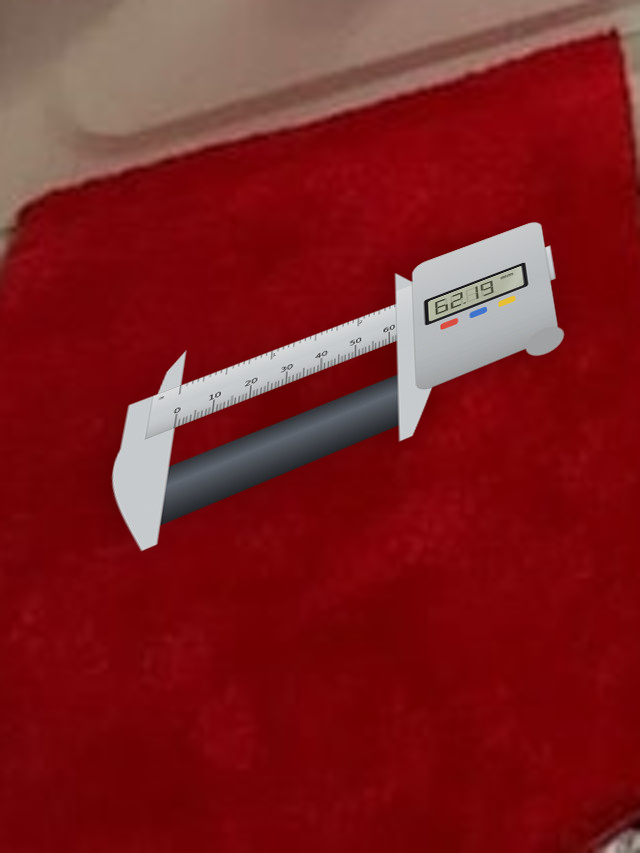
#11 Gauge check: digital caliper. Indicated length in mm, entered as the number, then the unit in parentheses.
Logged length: 62.19 (mm)
